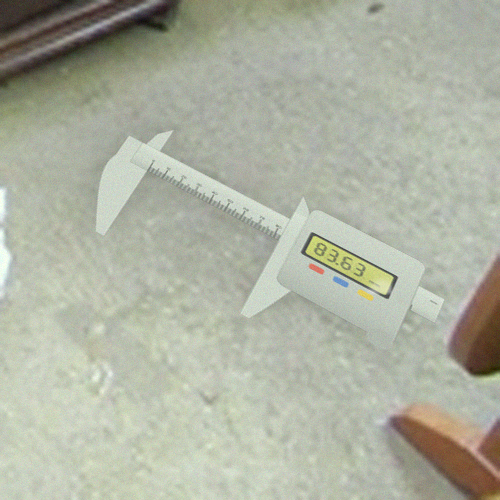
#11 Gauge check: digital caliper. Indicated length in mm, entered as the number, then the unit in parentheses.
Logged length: 83.63 (mm)
